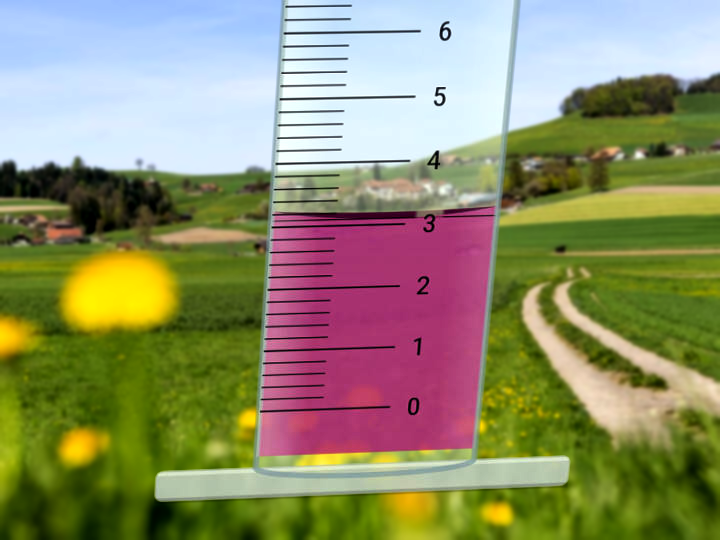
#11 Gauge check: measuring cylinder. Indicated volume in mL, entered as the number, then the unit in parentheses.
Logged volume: 3.1 (mL)
